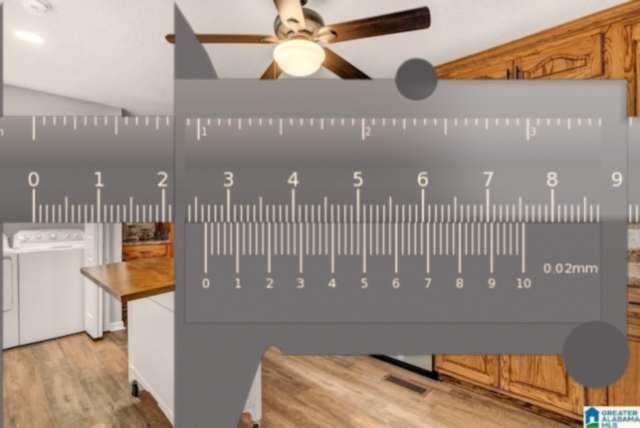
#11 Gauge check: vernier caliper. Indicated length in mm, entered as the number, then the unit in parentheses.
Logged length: 26.5 (mm)
